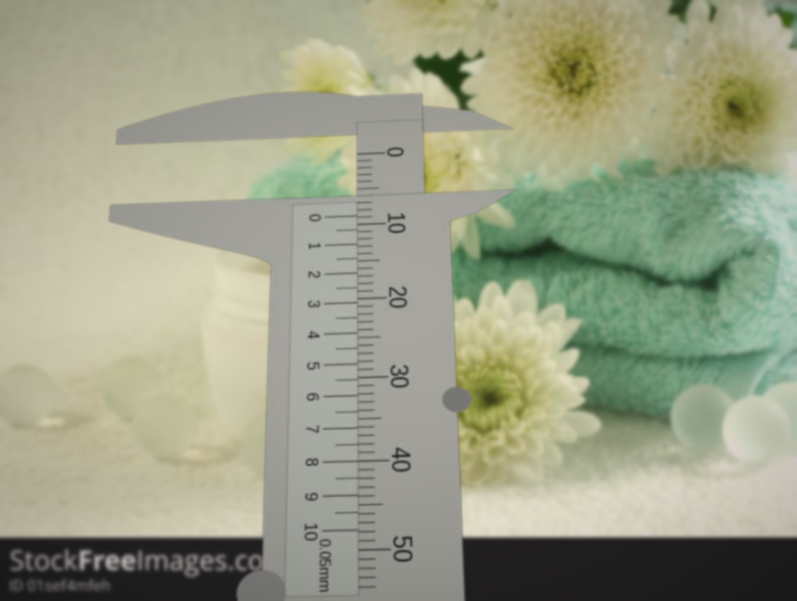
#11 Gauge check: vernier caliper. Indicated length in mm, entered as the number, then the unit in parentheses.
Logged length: 8.8 (mm)
